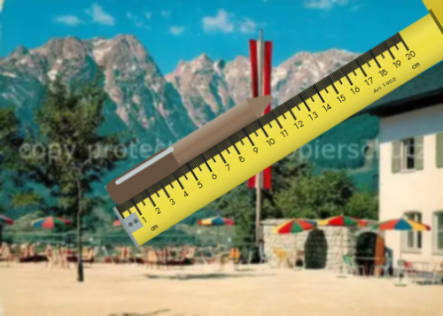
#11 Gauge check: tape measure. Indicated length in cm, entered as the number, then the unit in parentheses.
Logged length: 12 (cm)
